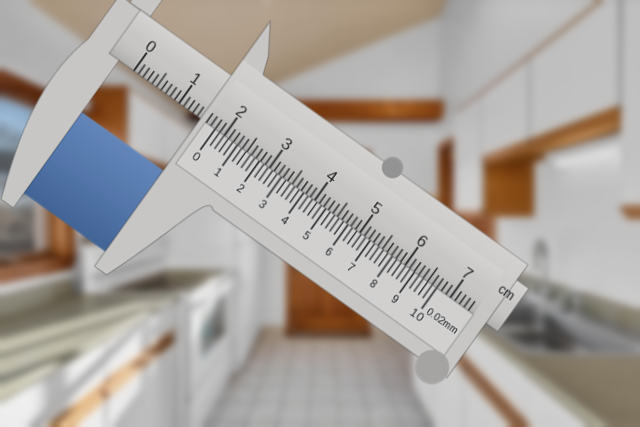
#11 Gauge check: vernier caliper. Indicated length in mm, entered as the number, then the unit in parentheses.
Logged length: 18.0 (mm)
